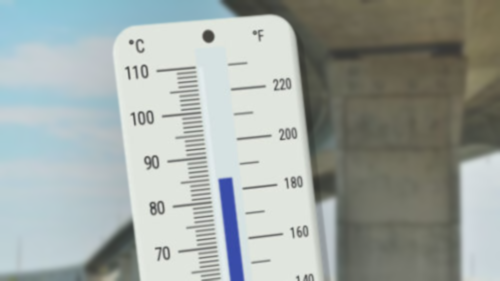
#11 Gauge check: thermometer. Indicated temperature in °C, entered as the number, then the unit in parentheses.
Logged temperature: 85 (°C)
